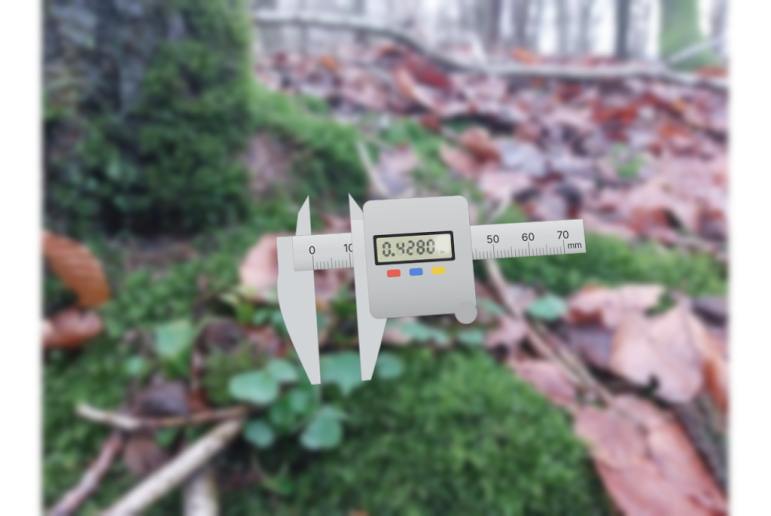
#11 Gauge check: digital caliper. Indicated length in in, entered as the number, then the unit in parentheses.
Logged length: 0.4280 (in)
